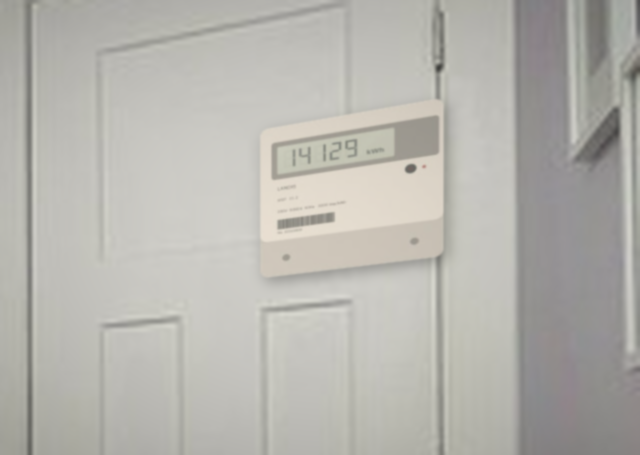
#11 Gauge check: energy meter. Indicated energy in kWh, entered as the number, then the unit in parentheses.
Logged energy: 14129 (kWh)
